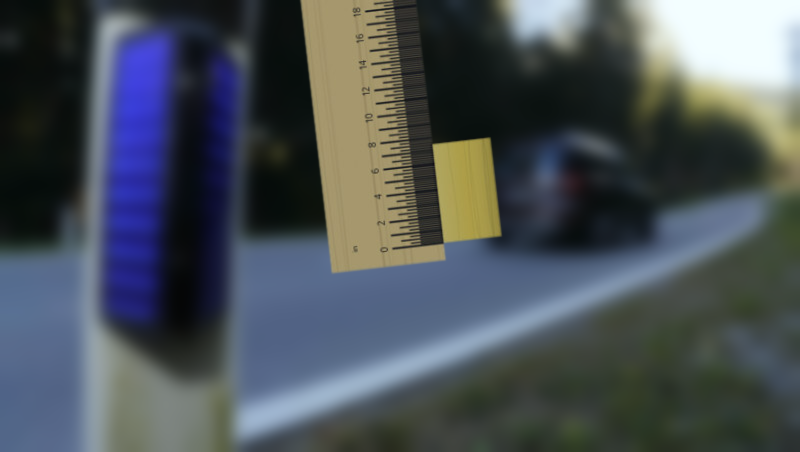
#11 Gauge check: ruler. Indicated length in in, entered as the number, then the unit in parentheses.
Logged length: 7.5 (in)
